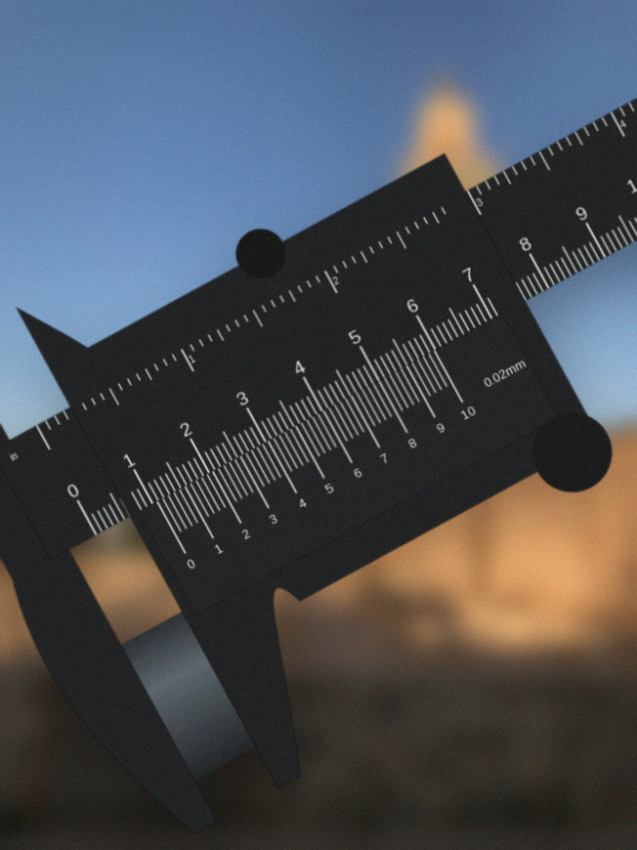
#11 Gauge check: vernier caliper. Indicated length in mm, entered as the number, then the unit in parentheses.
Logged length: 10.8 (mm)
